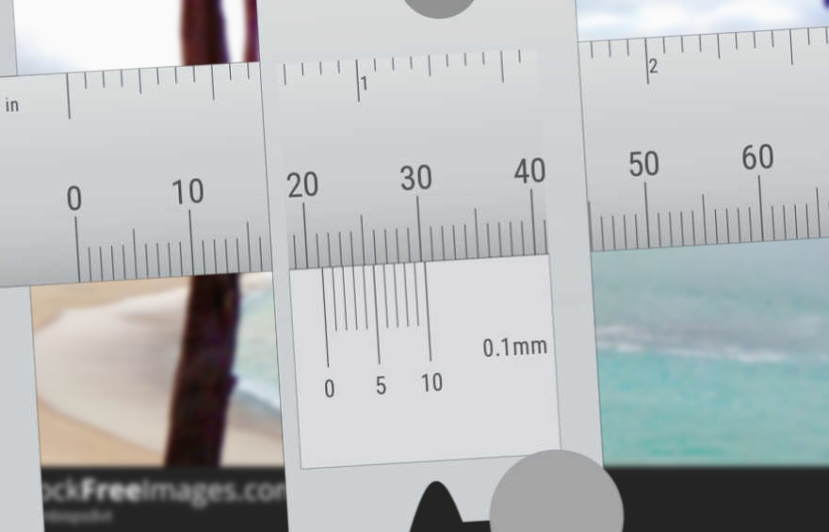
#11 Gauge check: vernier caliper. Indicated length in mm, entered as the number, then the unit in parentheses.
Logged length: 21.3 (mm)
